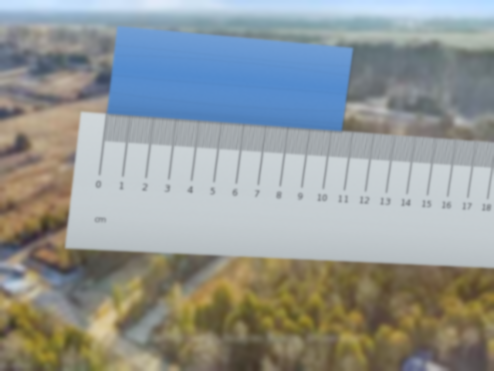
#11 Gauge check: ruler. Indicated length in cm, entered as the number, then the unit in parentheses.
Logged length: 10.5 (cm)
